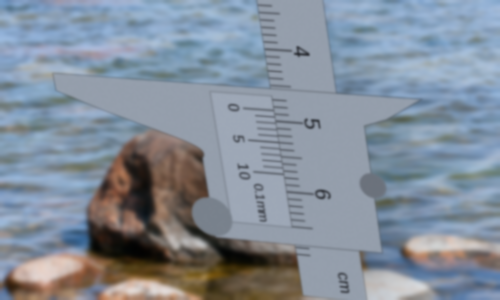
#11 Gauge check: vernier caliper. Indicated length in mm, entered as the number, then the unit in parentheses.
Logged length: 48.5 (mm)
